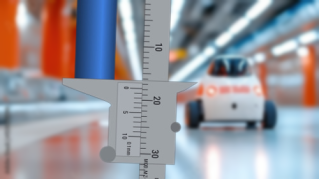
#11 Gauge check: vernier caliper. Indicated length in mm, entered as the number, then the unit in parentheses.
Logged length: 17.8 (mm)
